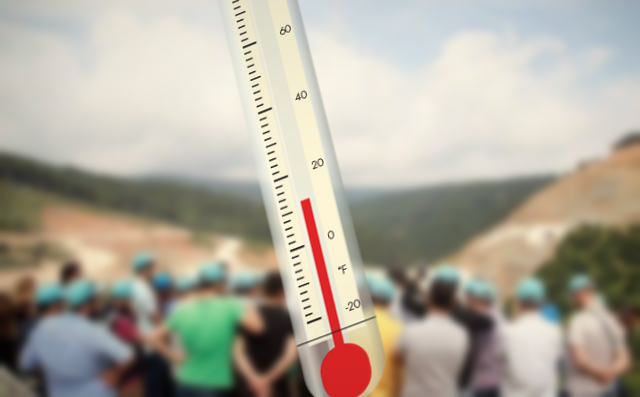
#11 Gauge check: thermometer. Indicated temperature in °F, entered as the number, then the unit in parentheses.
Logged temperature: 12 (°F)
